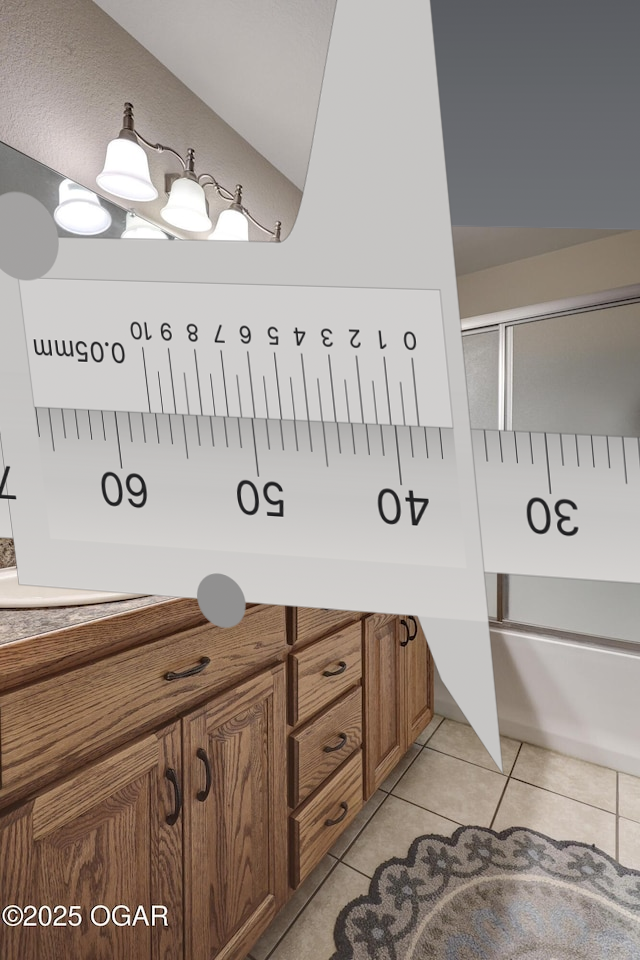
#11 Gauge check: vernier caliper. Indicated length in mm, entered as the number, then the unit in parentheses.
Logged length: 38.4 (mm)
